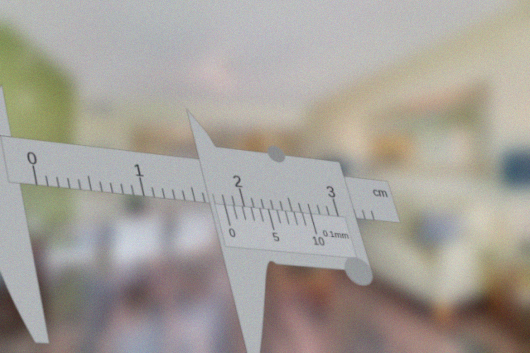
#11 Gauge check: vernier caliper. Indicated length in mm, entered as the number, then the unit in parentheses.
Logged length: 18.0 (mm)
